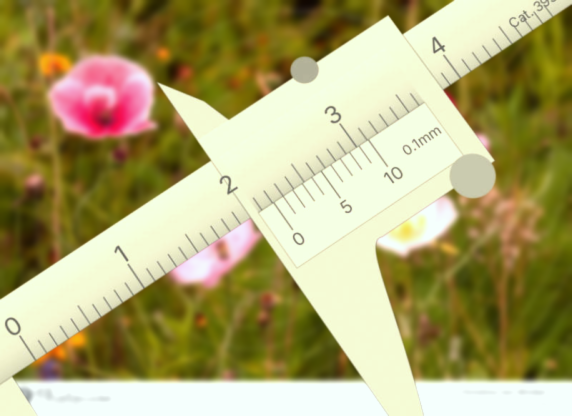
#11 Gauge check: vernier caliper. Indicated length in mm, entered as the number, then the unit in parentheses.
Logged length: 22.1 (mm)
